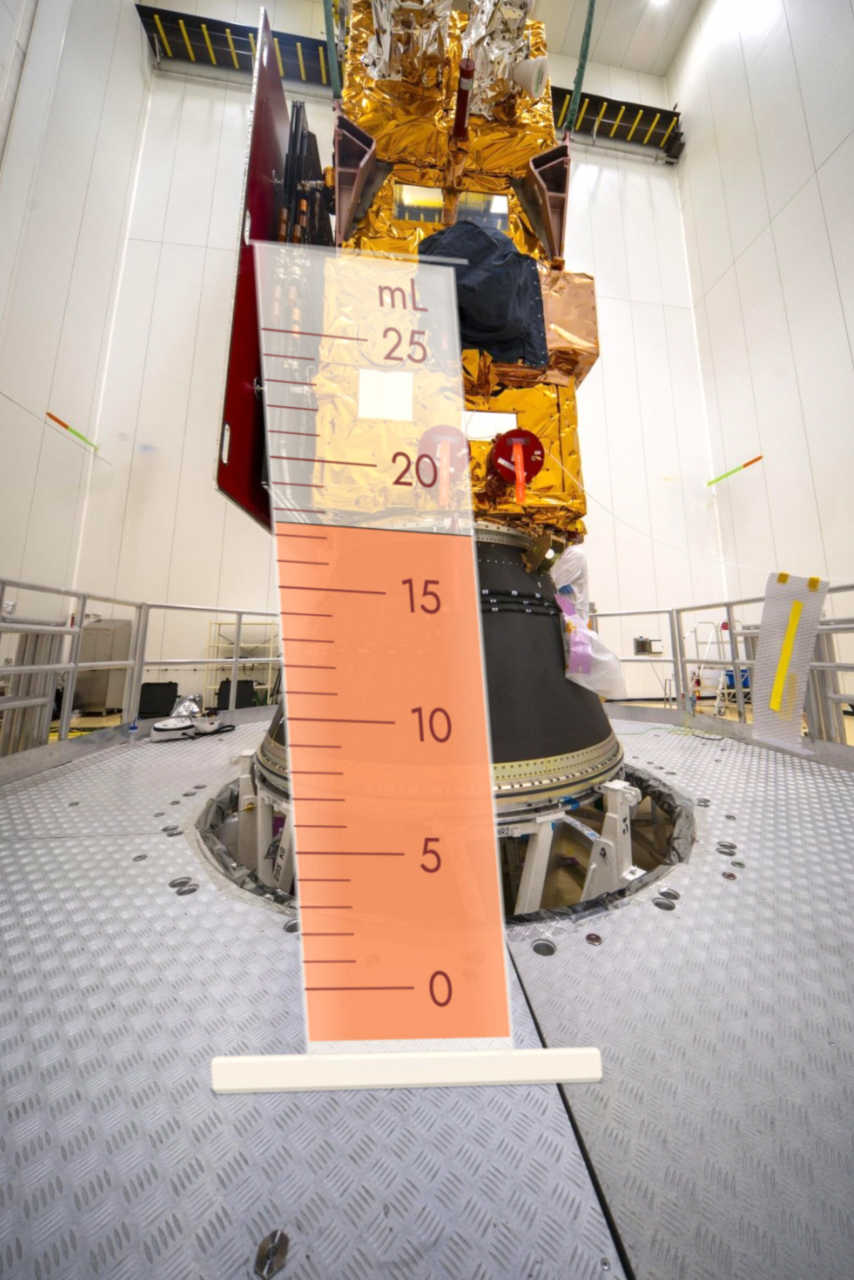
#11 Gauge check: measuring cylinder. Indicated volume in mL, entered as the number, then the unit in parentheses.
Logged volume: 17.5 (mL)
